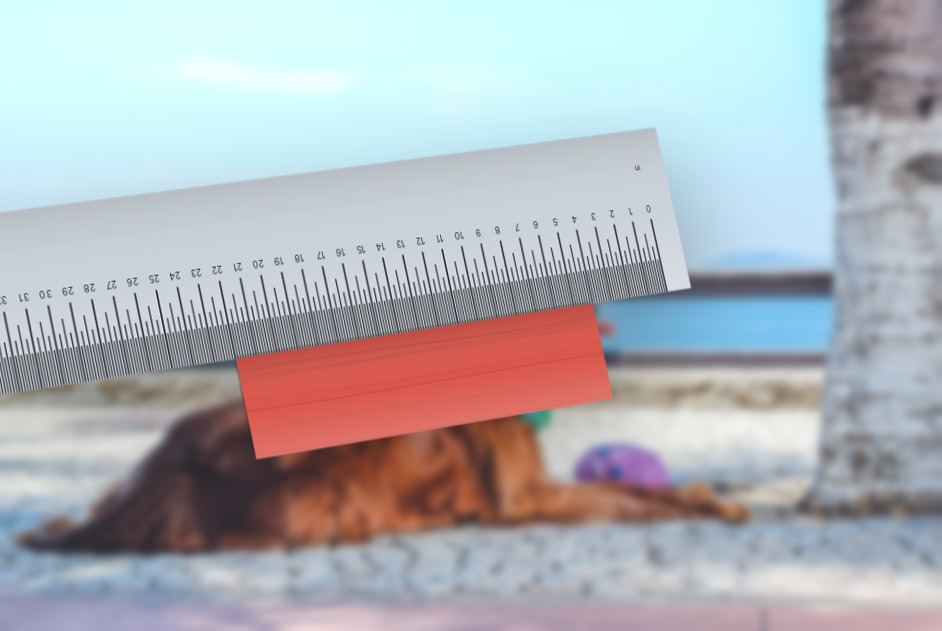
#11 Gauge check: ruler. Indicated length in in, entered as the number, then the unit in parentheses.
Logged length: 18 (in)
